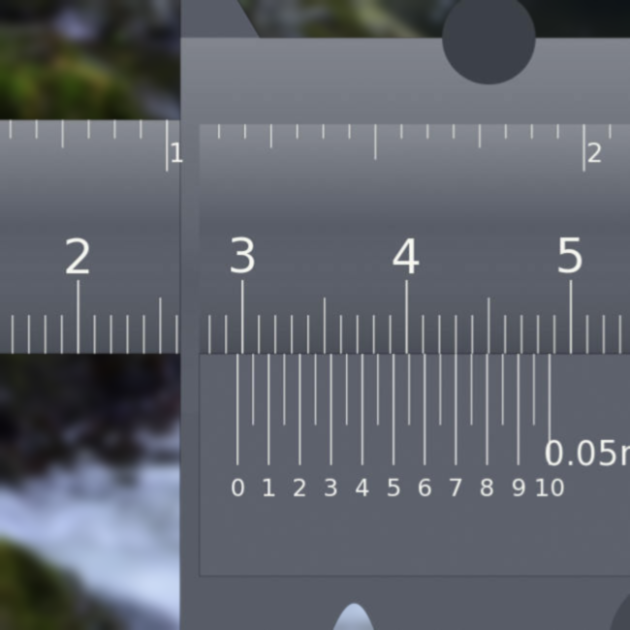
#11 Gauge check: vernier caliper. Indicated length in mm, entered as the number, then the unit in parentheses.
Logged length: 29.7 (mm)
